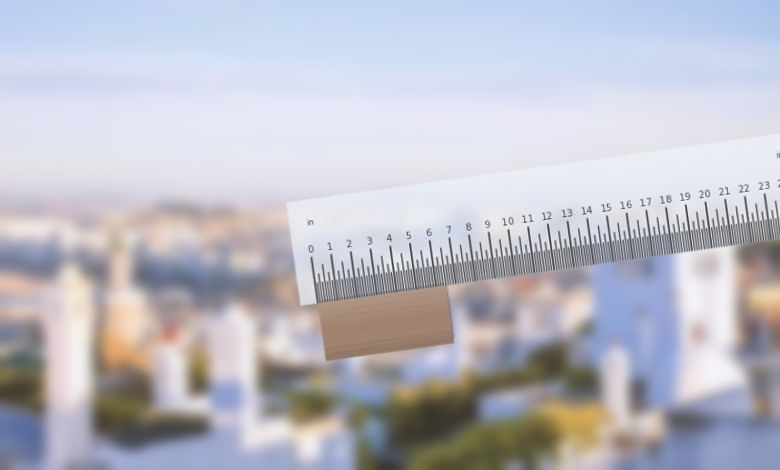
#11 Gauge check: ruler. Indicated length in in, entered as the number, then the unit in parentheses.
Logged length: 6.5 (in)
